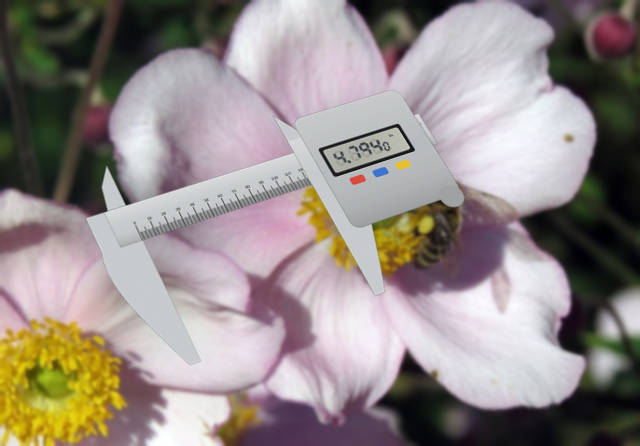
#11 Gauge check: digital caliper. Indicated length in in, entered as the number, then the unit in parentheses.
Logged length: 4.7940 (in)
